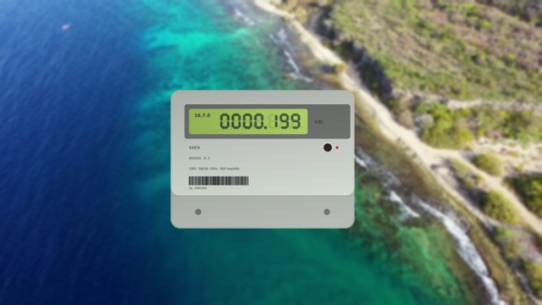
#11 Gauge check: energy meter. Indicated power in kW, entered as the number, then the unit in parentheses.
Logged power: 0.199 (kW)
